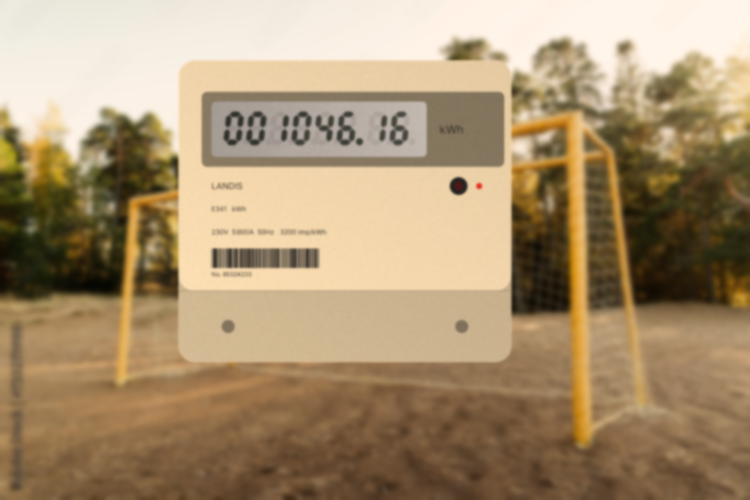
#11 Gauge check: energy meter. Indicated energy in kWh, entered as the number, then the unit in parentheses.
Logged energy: 1046.16 (kWh)
